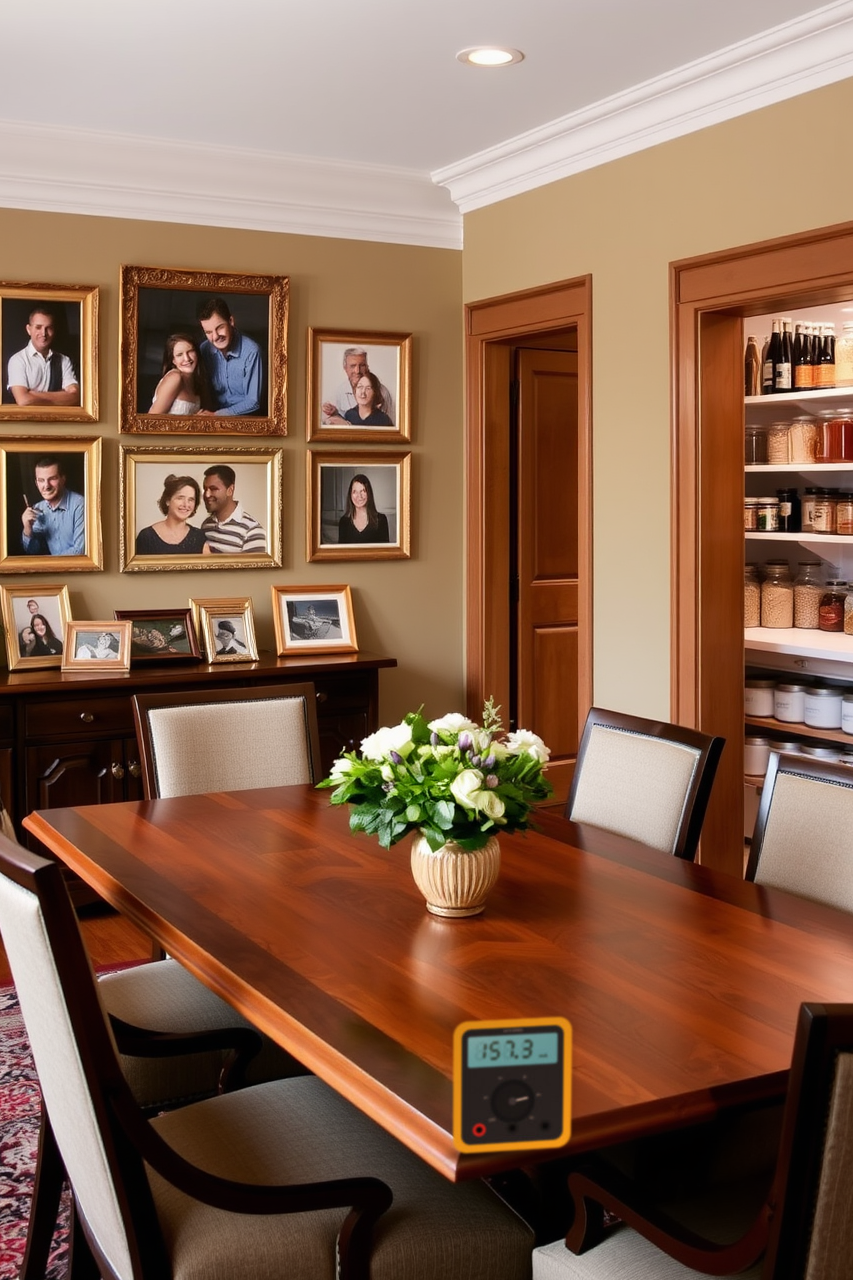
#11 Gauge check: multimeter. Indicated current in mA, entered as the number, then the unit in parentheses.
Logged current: 157.3 (mA)
